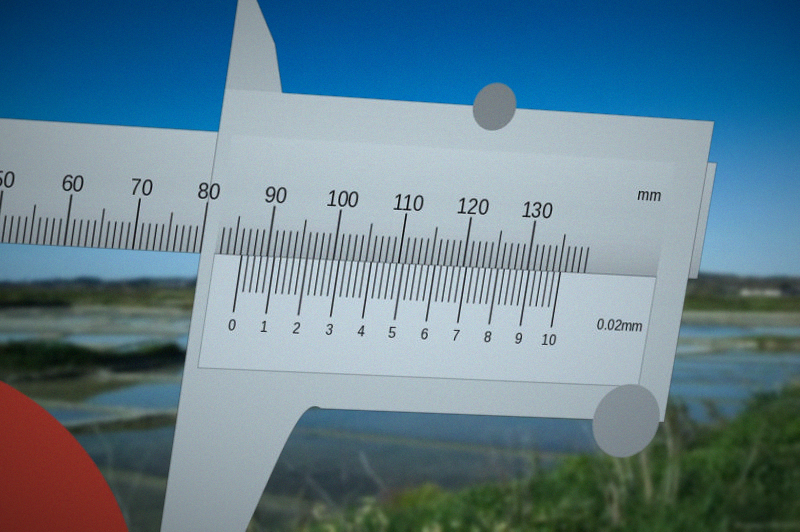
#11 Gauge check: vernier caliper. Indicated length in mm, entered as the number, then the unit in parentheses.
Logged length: 86.2 (mm)
